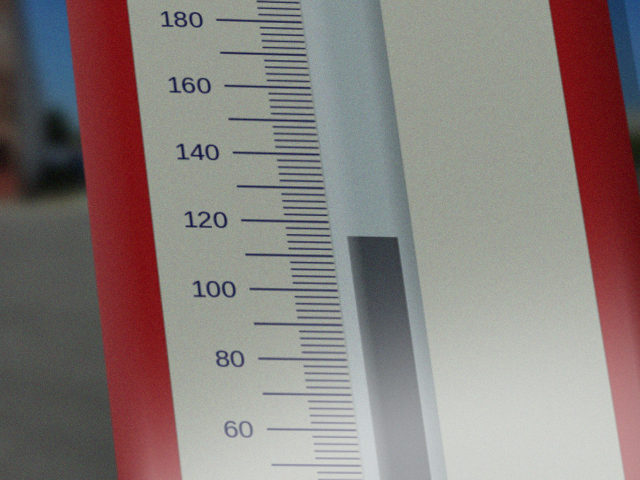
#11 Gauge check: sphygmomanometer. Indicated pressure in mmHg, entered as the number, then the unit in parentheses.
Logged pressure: 116 (mmHg)
